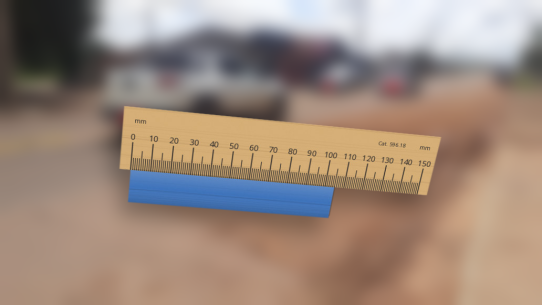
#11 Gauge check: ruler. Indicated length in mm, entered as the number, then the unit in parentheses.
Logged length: 105 (mm)
